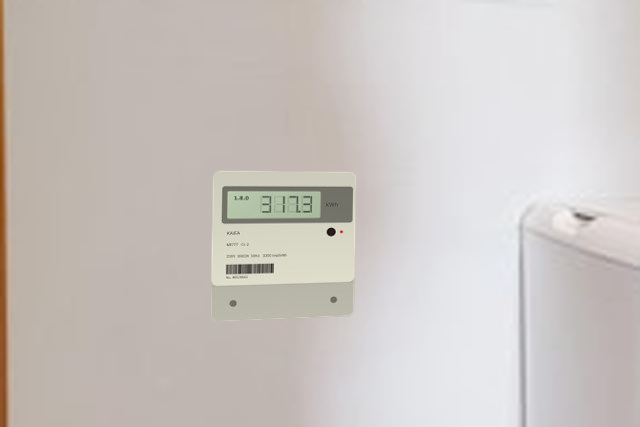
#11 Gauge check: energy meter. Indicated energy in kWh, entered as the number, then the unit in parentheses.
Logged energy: 317.3 (kWh)
